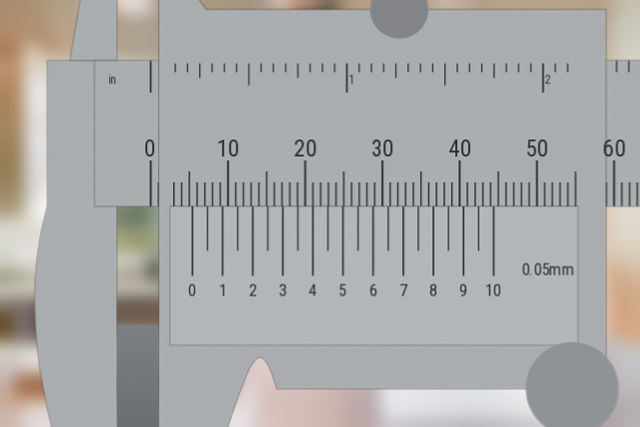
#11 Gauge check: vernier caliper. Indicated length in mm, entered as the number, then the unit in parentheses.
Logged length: 5.4 (mm)
